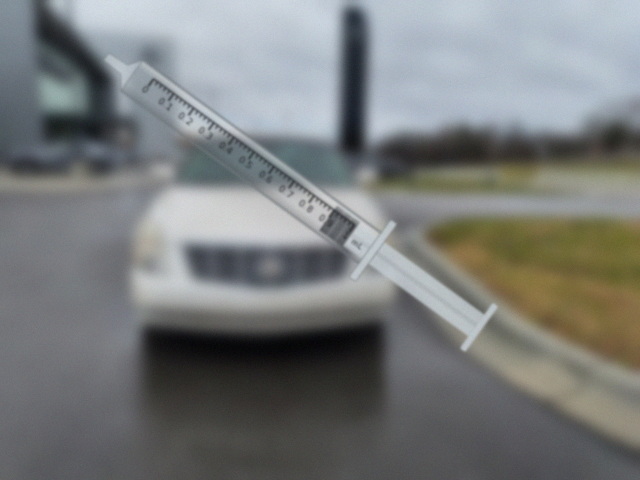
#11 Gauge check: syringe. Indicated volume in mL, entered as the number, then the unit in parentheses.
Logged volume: 0.9 (mL)
